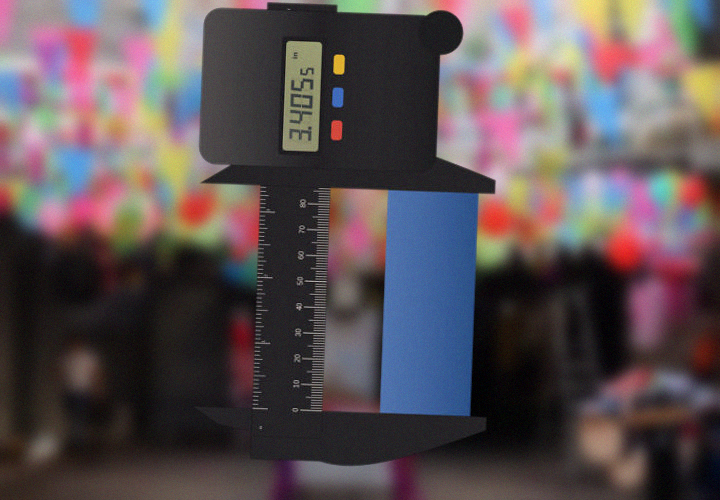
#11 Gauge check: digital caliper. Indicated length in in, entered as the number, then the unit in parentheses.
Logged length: 3.4055 (in)
